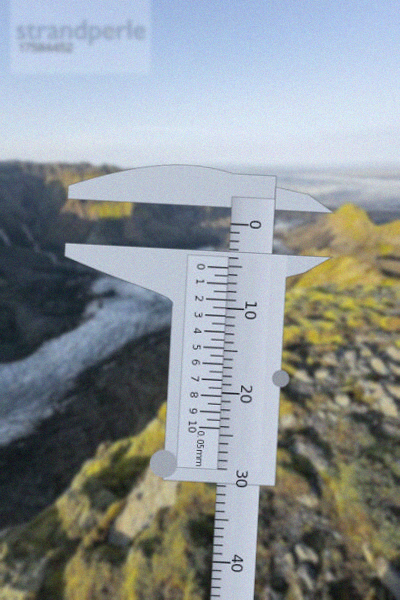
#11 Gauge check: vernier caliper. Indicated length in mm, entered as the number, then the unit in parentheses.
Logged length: 5.2 (mm)
